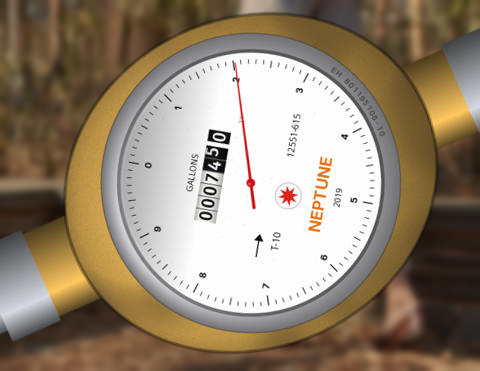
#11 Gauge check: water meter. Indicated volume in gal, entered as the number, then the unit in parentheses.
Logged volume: 7452.0 (gal)
